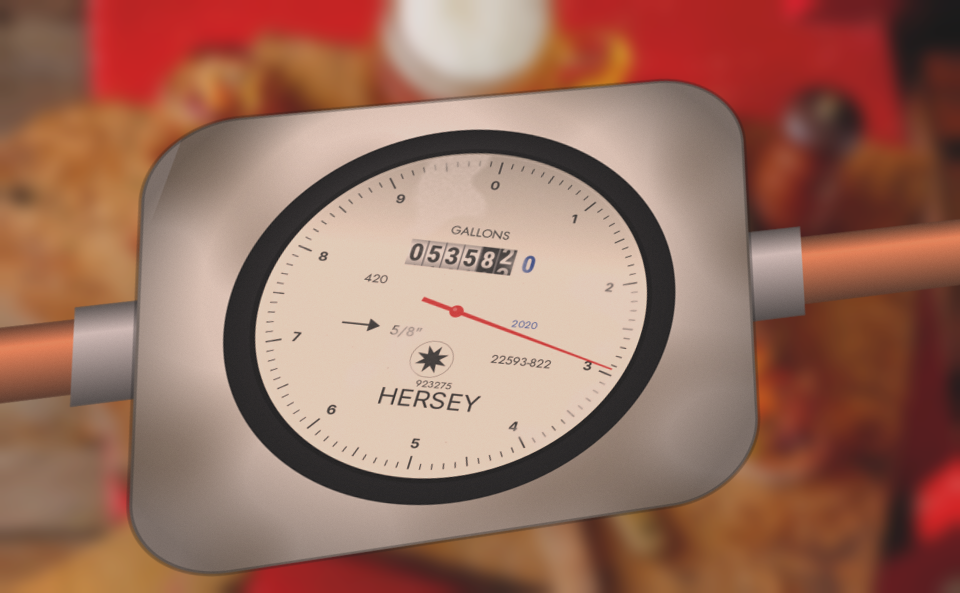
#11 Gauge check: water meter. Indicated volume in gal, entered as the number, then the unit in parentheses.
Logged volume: 535822.9 (gal)
